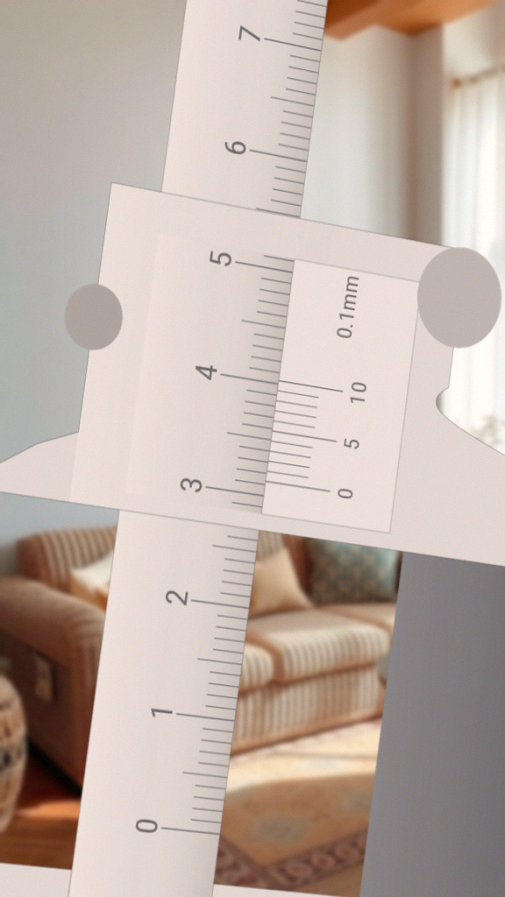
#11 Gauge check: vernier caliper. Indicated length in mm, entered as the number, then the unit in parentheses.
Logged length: 31.3 (mm)
